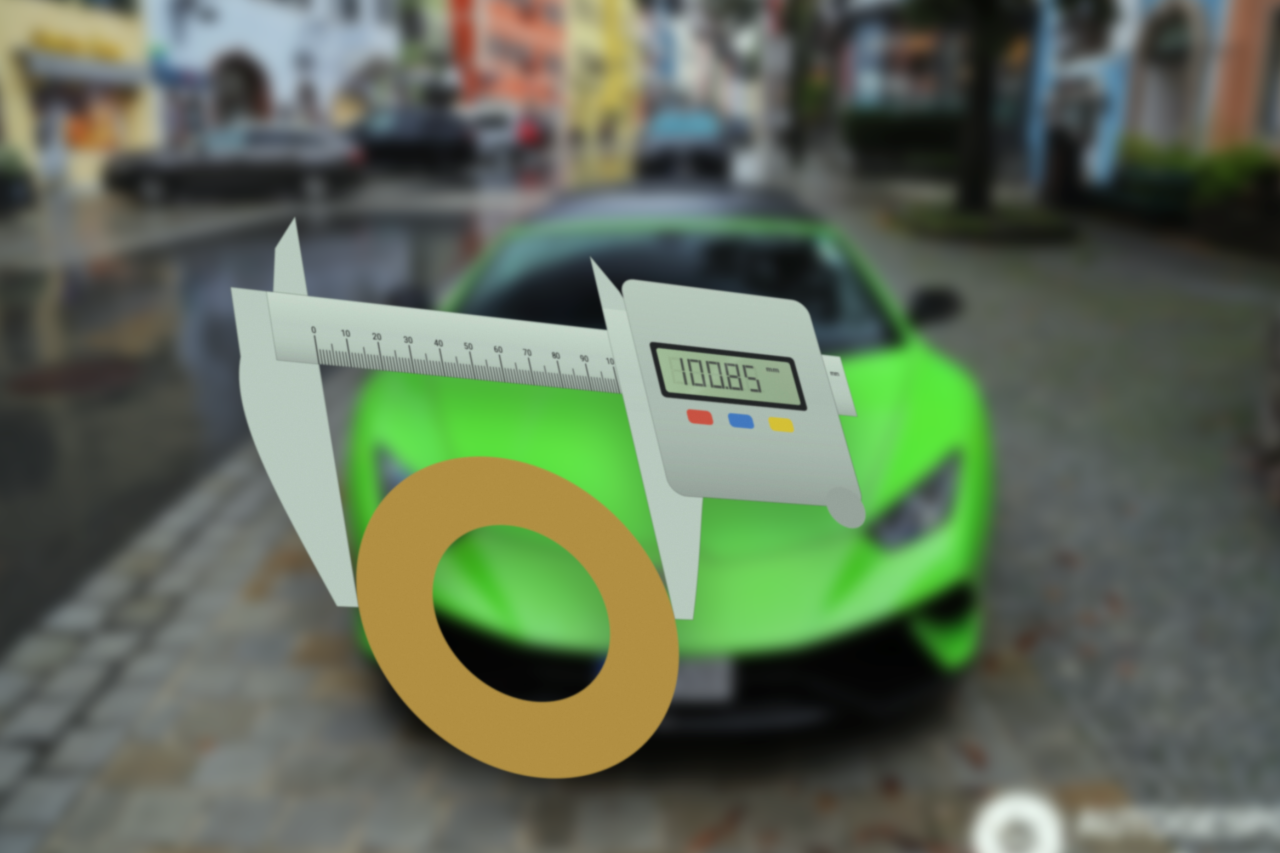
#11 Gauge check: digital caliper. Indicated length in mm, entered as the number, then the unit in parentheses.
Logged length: 100.85 (mm)
